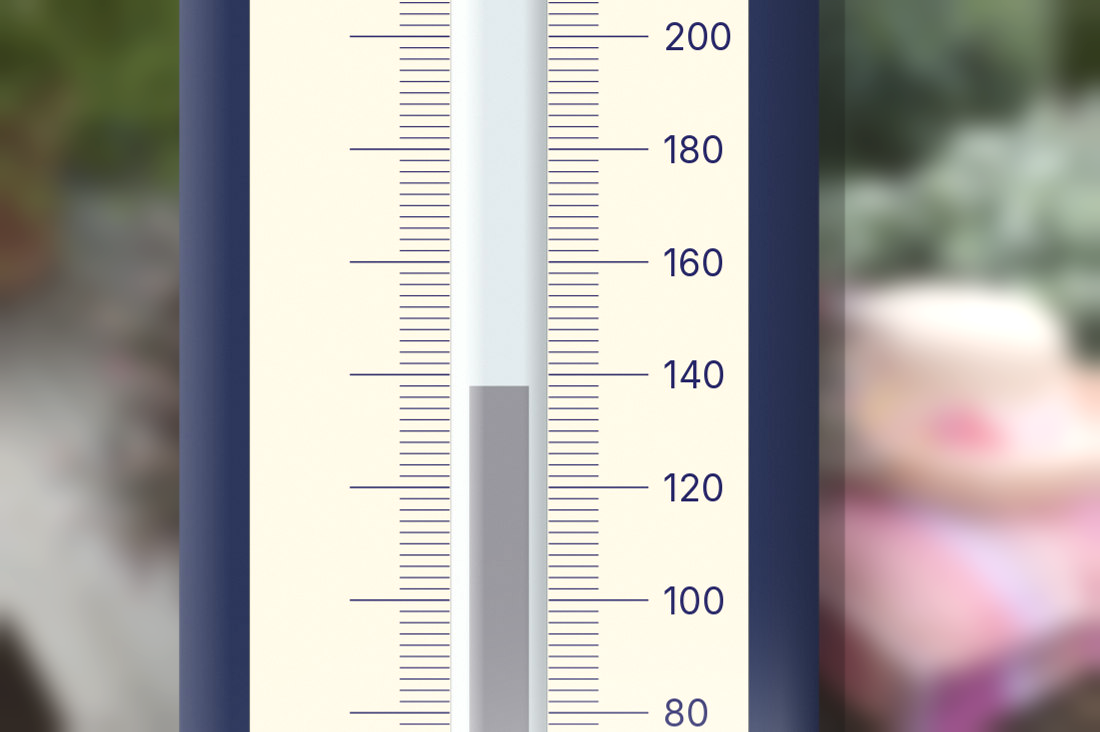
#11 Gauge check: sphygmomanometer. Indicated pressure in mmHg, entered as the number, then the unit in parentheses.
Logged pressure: 138 (mmHg)
